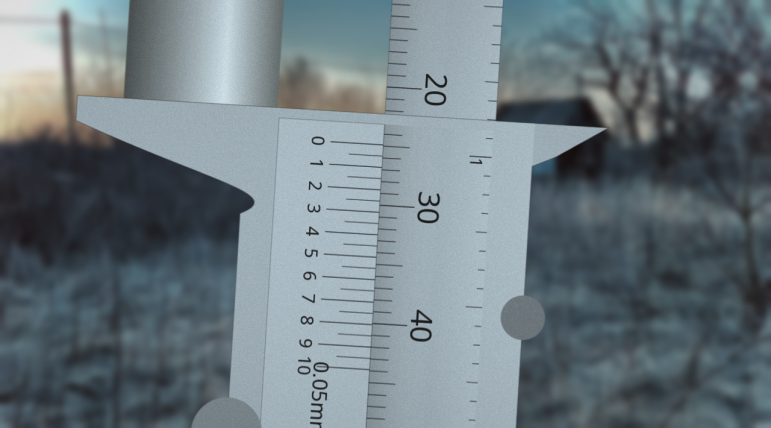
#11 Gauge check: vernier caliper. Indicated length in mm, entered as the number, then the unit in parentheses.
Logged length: 24.9 (mm)
